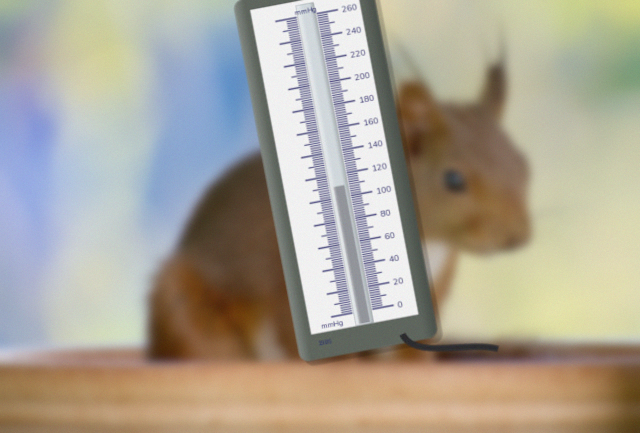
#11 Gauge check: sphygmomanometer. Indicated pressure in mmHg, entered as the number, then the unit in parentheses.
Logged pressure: 110 (mmHg)
